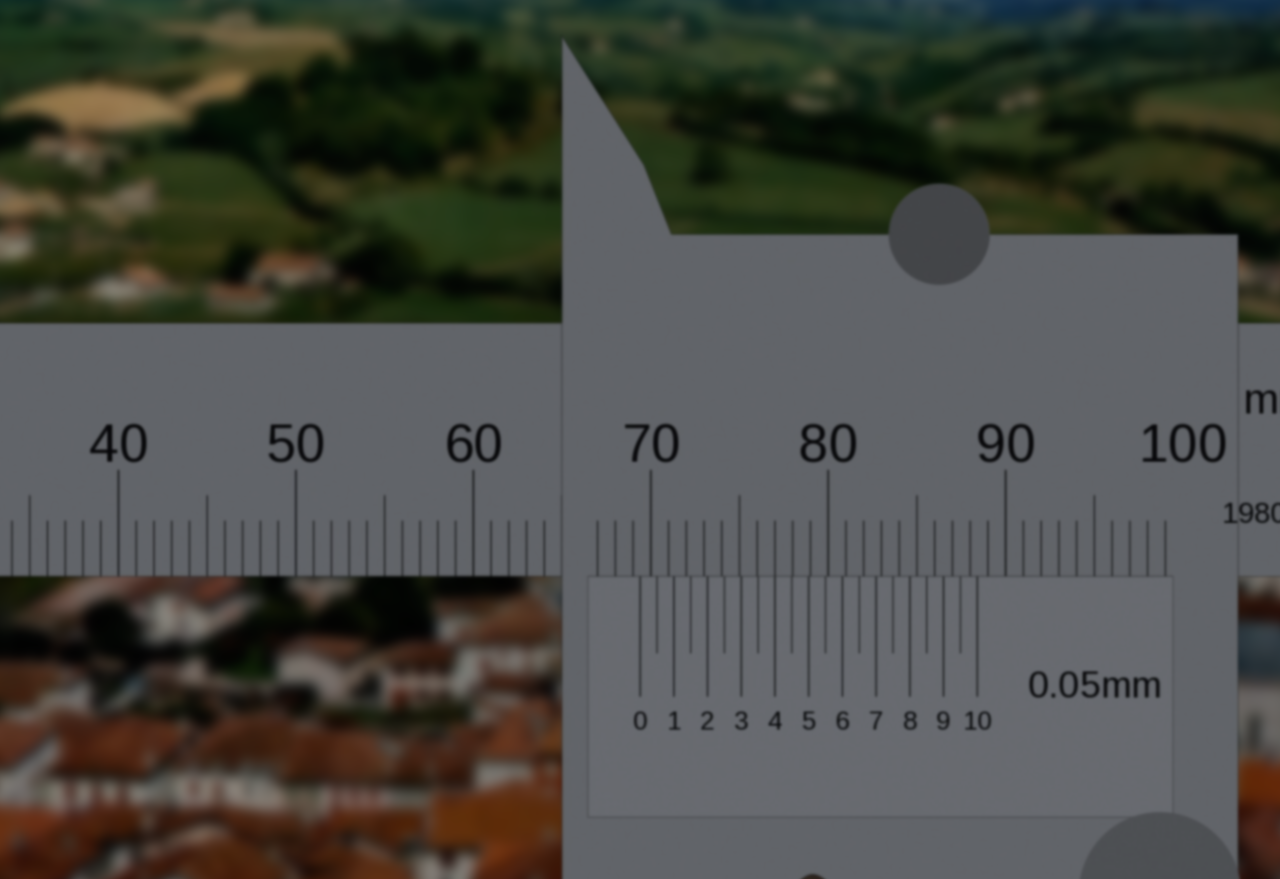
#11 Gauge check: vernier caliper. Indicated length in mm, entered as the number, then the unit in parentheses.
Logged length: 69.4 (mm)
